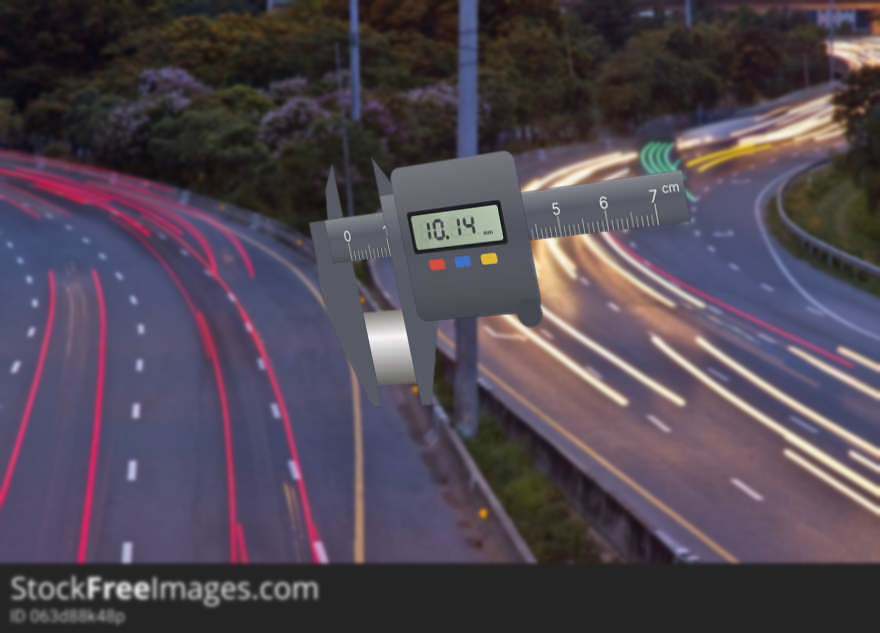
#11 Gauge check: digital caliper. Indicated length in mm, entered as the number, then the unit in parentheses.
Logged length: 10.14 (mm)
